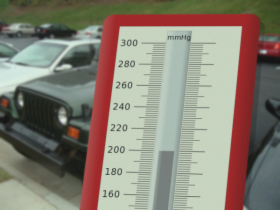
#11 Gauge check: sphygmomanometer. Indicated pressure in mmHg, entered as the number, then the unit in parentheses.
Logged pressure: 200 (mmHg)
